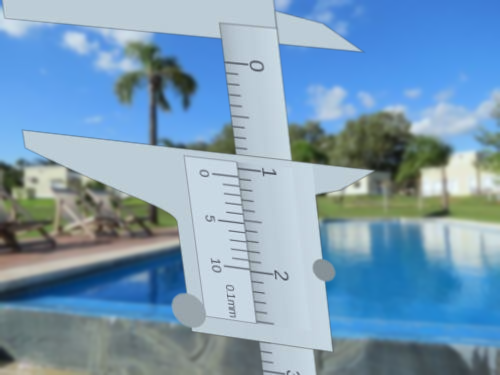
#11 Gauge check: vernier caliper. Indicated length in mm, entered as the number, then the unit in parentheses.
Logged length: 10.8 (mm)
